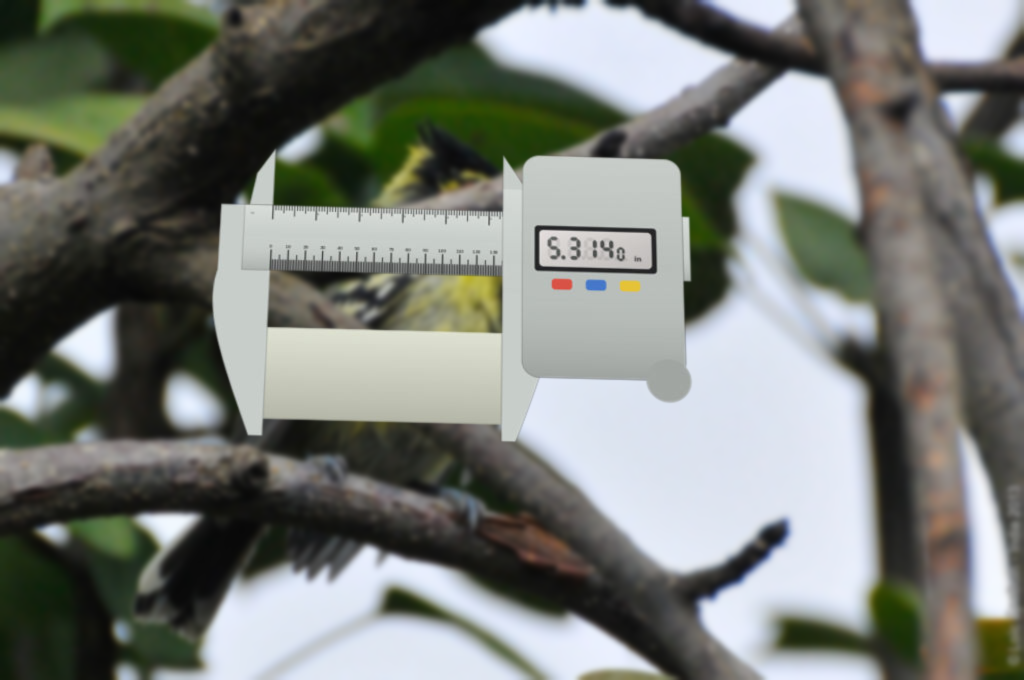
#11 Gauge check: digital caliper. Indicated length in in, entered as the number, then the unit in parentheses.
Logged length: 5.3140 (in)
